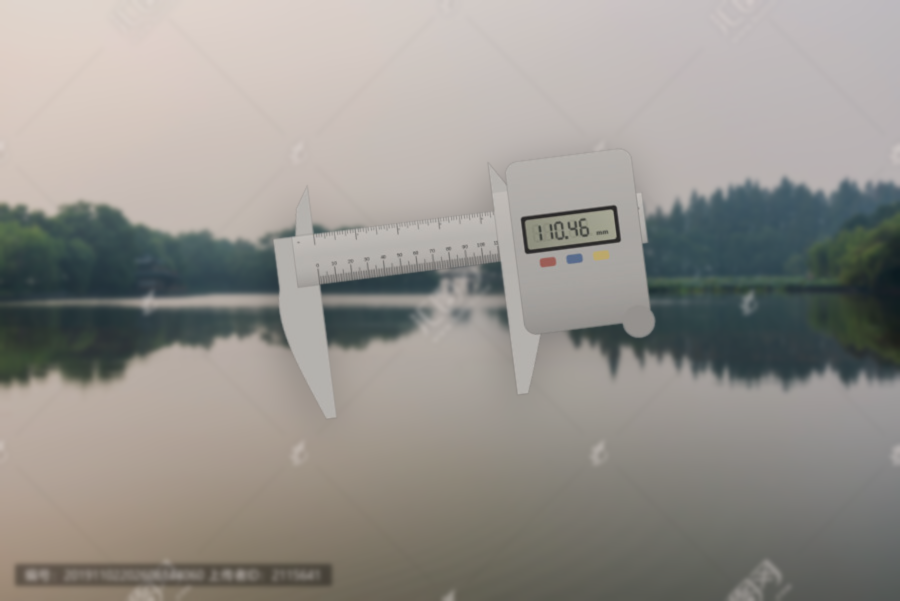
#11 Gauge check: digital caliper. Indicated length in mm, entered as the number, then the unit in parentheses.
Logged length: 110.46 (mm)
